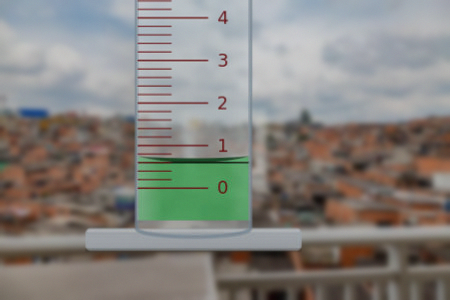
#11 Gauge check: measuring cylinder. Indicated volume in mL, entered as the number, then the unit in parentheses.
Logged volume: 0.6 (mL)
